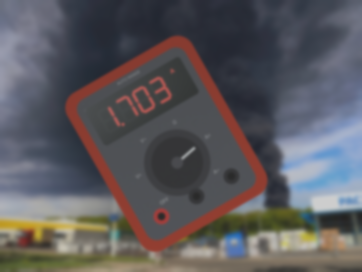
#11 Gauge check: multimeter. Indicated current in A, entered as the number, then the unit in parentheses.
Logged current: 1.703 (A)
